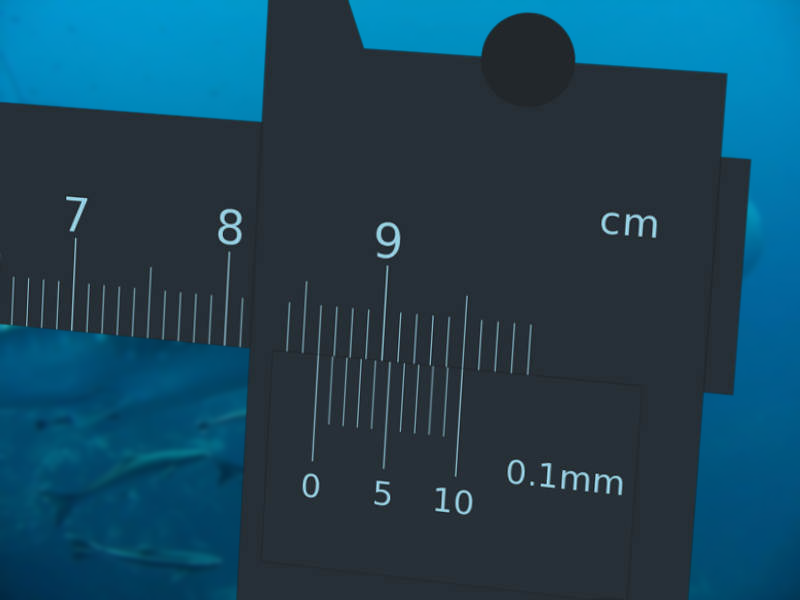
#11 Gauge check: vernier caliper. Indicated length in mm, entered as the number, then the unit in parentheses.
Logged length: 86.0 (mm)
